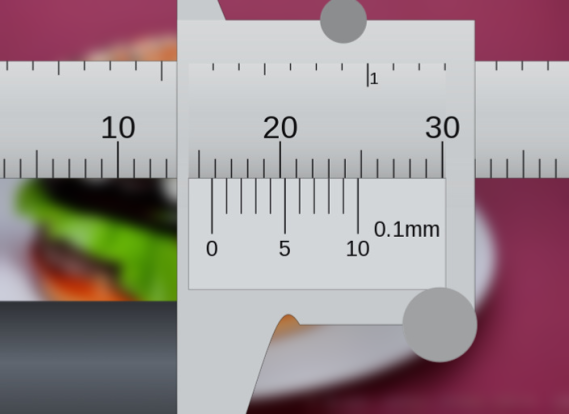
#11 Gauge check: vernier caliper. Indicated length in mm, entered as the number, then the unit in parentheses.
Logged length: 15.8 (mm)
